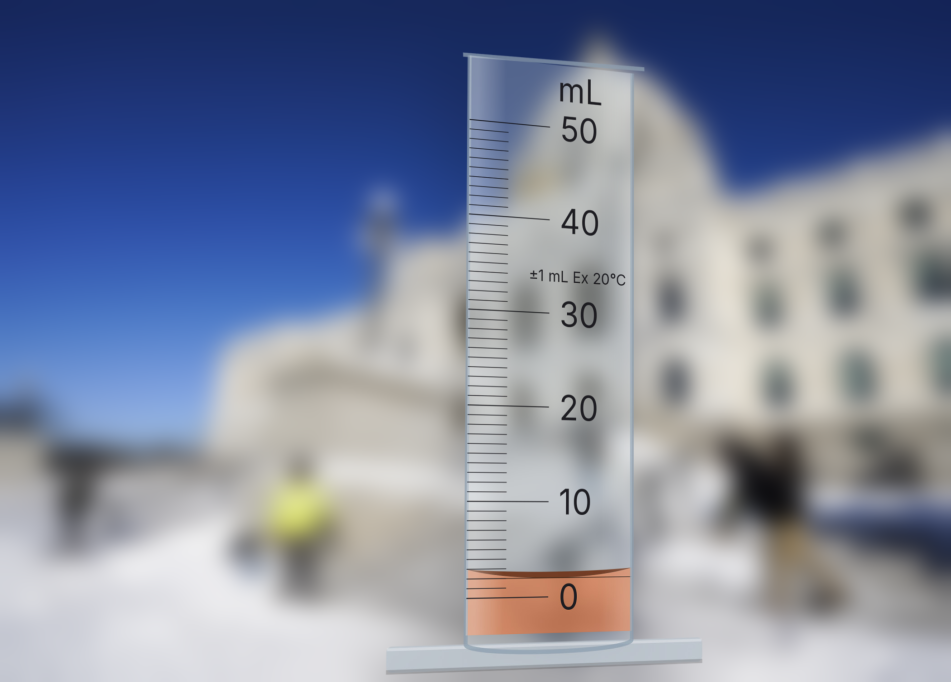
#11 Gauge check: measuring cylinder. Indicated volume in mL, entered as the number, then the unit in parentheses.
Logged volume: 2 (mL)
